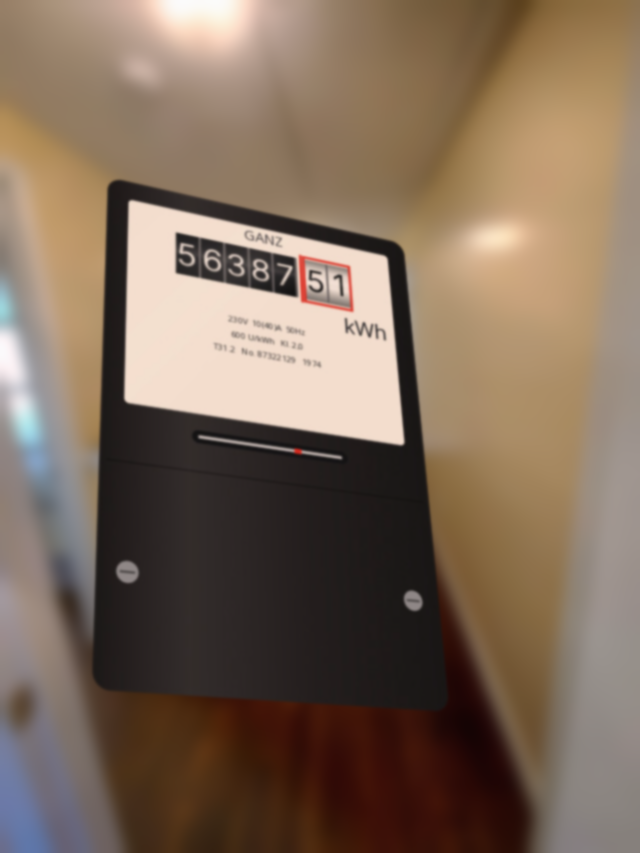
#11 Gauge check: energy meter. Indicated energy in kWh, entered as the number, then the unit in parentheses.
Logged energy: 56387.51 (kWh)
